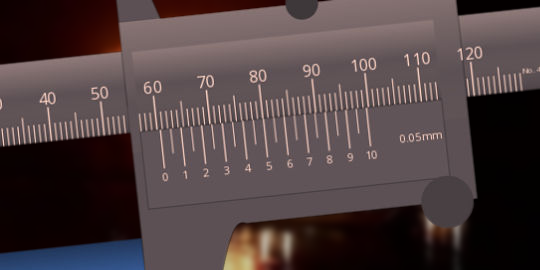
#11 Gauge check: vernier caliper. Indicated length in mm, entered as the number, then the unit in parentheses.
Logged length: 60.6 (mm)
